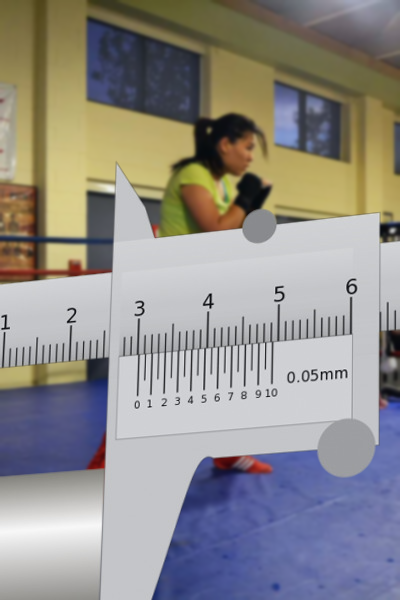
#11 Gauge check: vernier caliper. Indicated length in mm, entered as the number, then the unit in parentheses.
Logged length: 30.2 (mm)
